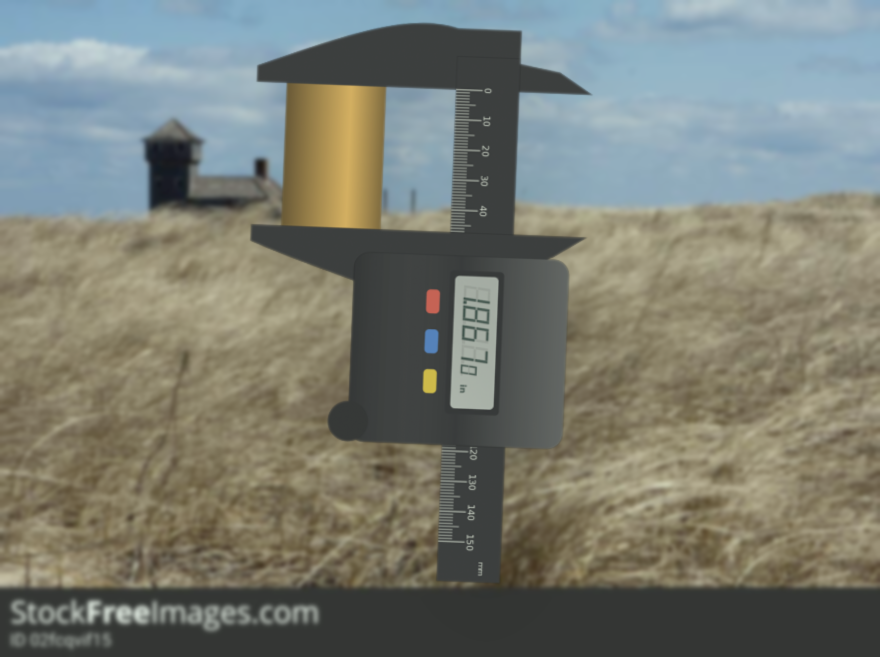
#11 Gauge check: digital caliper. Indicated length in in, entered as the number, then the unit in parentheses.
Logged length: 1.8670 (in)
